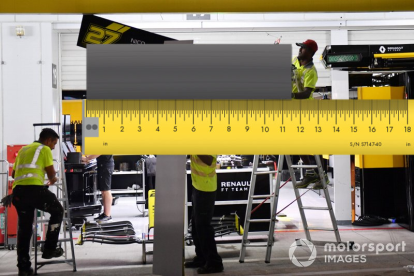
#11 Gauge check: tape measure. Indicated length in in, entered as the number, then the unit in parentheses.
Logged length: 11.5 (in)
